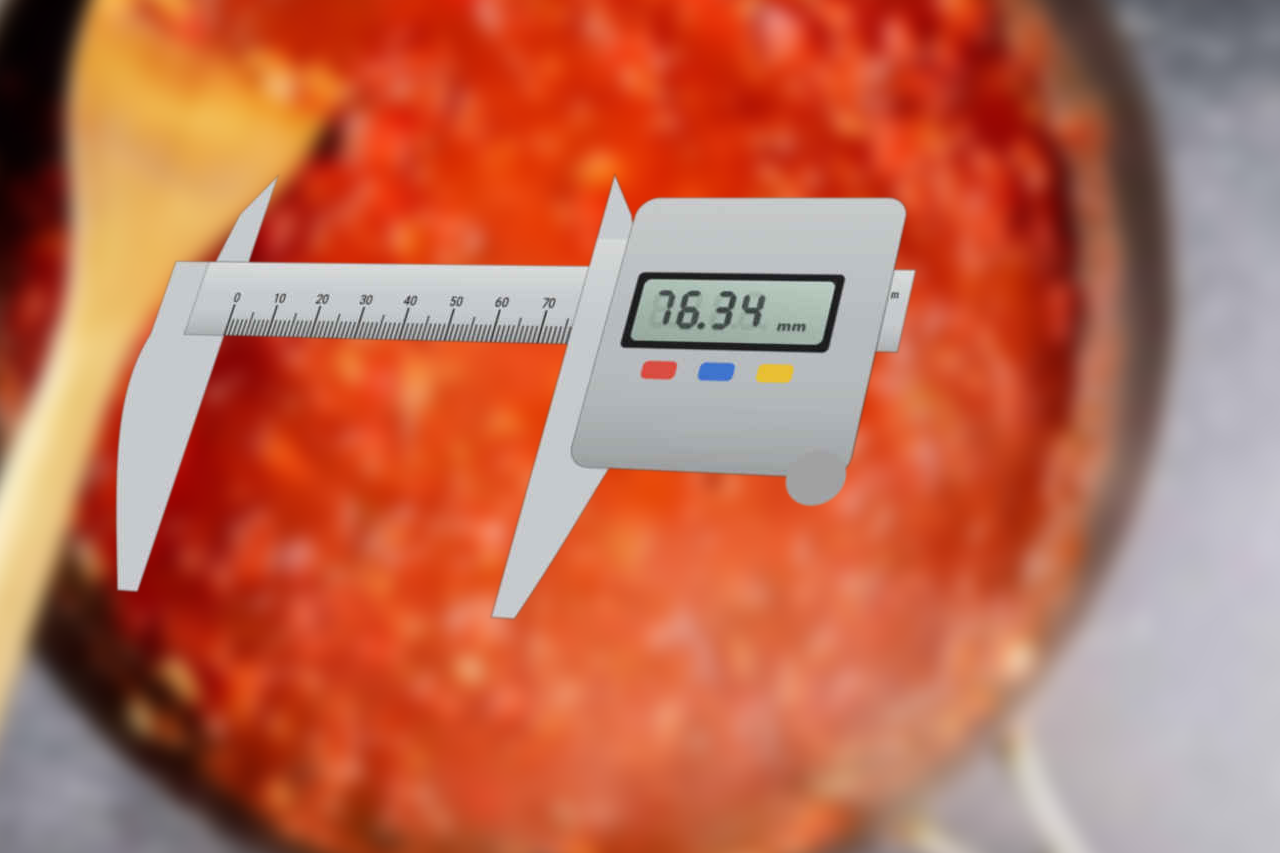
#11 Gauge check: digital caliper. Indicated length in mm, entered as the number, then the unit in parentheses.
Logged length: 76.34 (mm)
